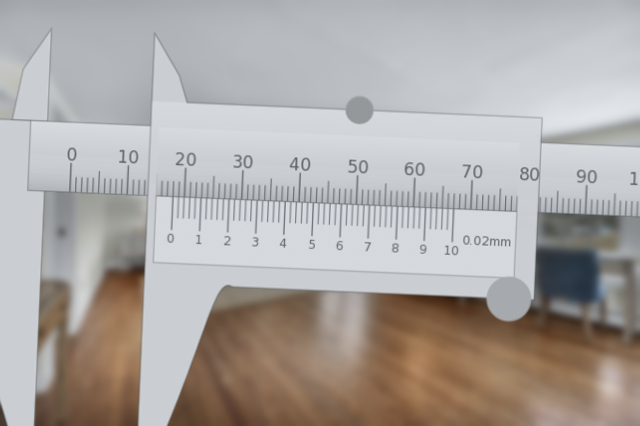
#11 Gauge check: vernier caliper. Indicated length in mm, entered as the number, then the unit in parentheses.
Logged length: 18.0 (mm)
